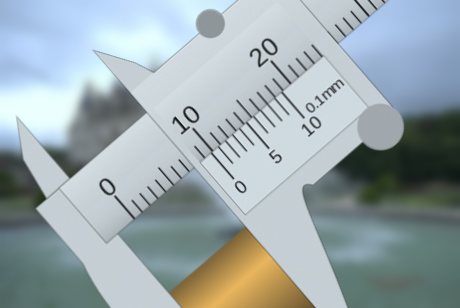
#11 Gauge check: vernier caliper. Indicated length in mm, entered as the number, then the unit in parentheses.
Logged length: 9.8 (mm)
